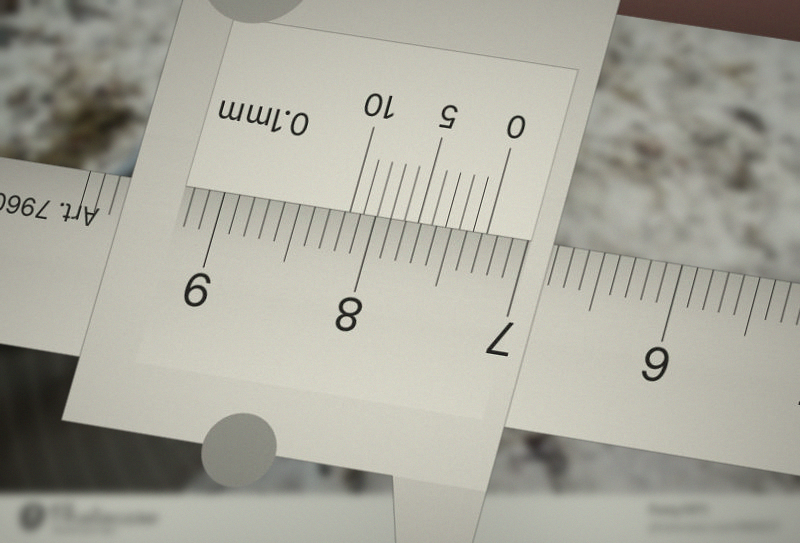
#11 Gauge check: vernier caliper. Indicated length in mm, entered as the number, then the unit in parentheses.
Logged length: 72.7 (mm)
